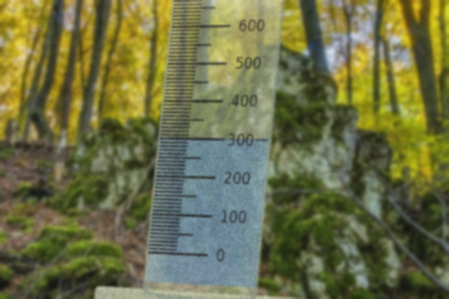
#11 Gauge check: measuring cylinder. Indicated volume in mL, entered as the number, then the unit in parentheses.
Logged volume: 300 (mL)
